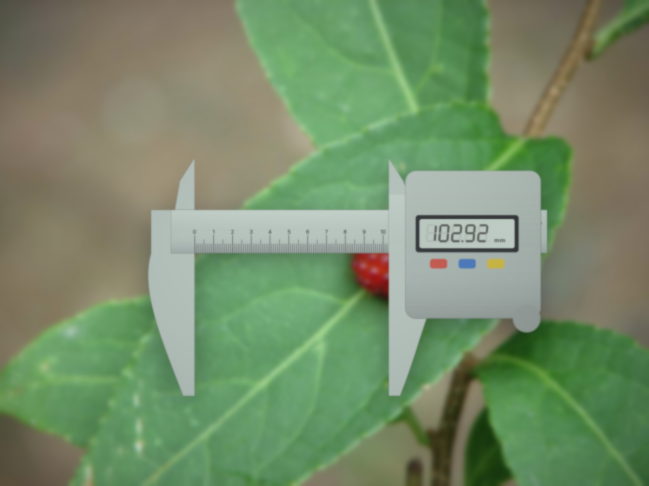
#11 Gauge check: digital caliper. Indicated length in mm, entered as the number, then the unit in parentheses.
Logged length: 102.92 (mm)
